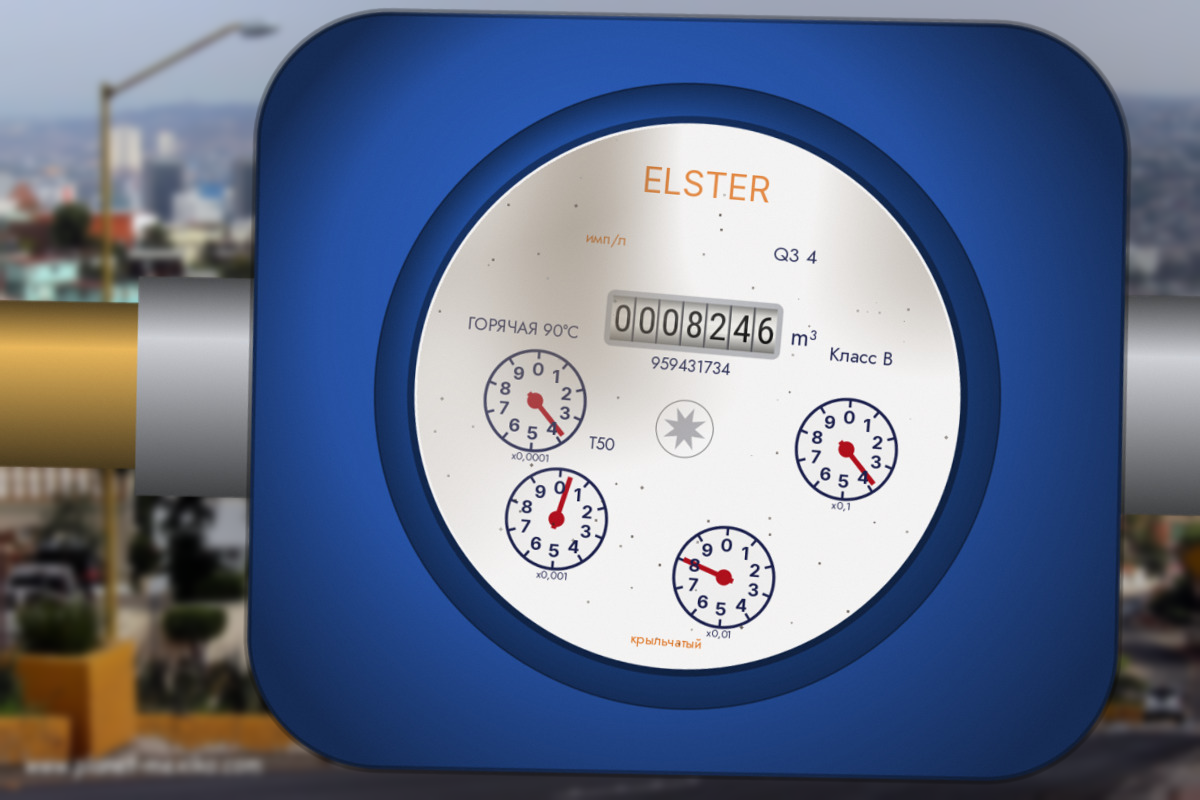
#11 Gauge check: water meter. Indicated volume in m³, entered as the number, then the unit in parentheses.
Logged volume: 8246.3803 (m³)
